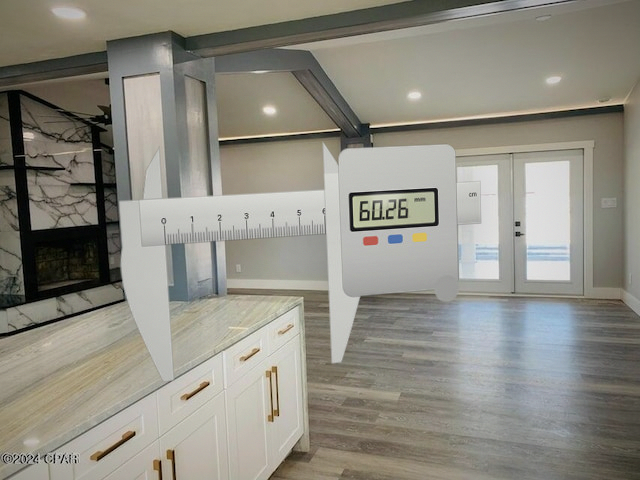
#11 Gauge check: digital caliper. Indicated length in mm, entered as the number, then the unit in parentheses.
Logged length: 60.26 (mm)
